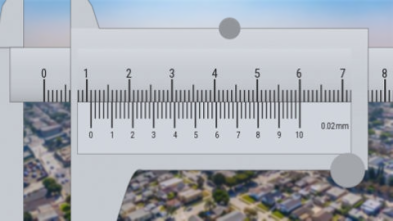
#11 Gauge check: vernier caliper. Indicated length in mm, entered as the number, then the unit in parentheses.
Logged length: 11.0 (mm)
